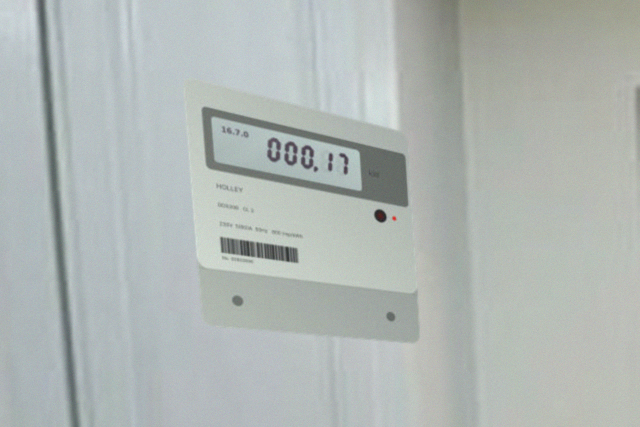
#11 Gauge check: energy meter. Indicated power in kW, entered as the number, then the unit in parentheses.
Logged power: 0.17 (kW)
